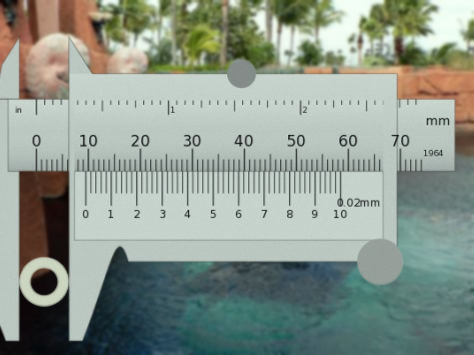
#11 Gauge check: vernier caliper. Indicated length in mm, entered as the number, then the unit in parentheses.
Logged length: 9.5 (mm)
